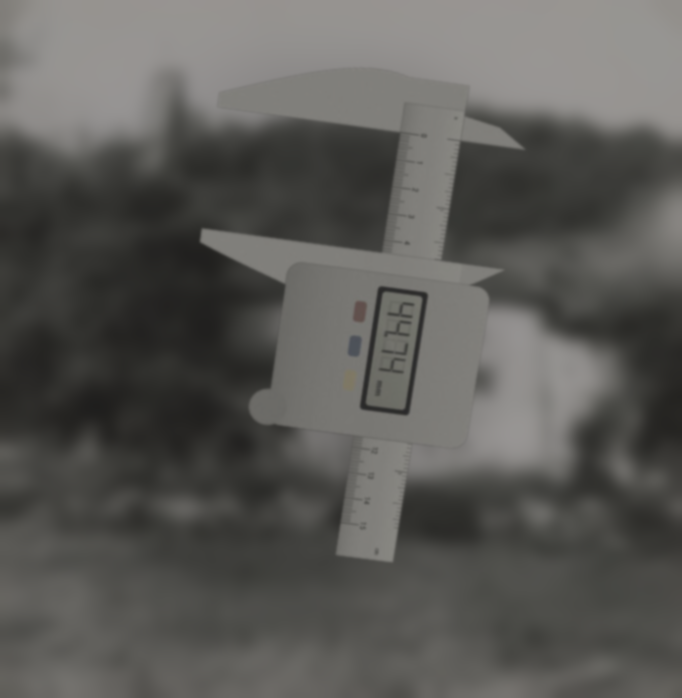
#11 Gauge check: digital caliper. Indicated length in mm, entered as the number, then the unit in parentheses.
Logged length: 44.74 (mm)
